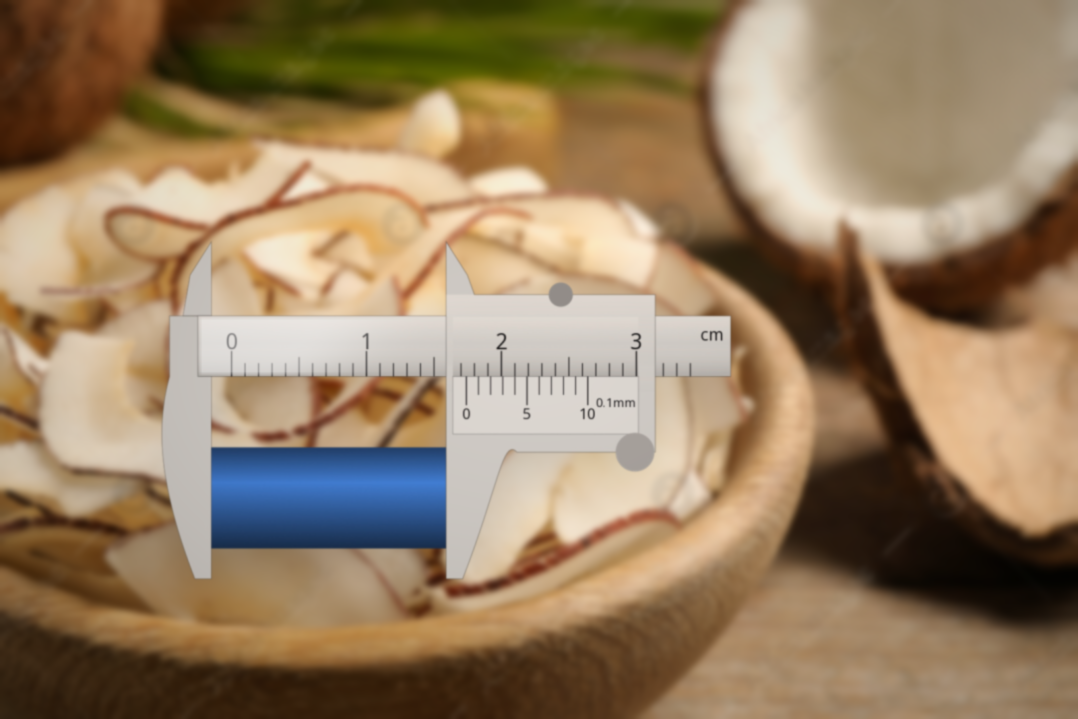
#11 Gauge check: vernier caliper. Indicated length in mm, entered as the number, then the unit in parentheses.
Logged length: 17.4 (mm)
